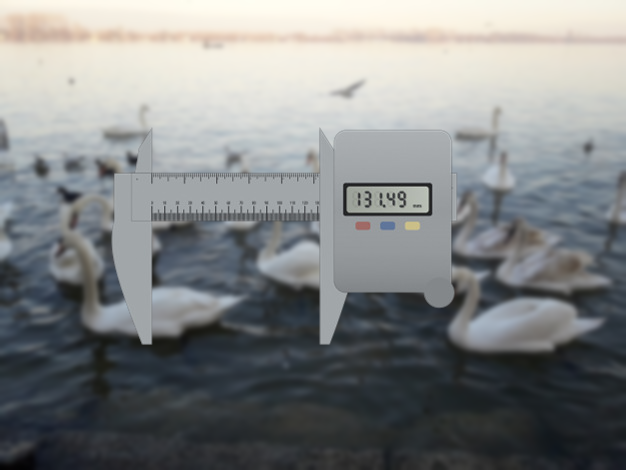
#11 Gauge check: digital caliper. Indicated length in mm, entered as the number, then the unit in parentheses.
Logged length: 131.49 (mm)
